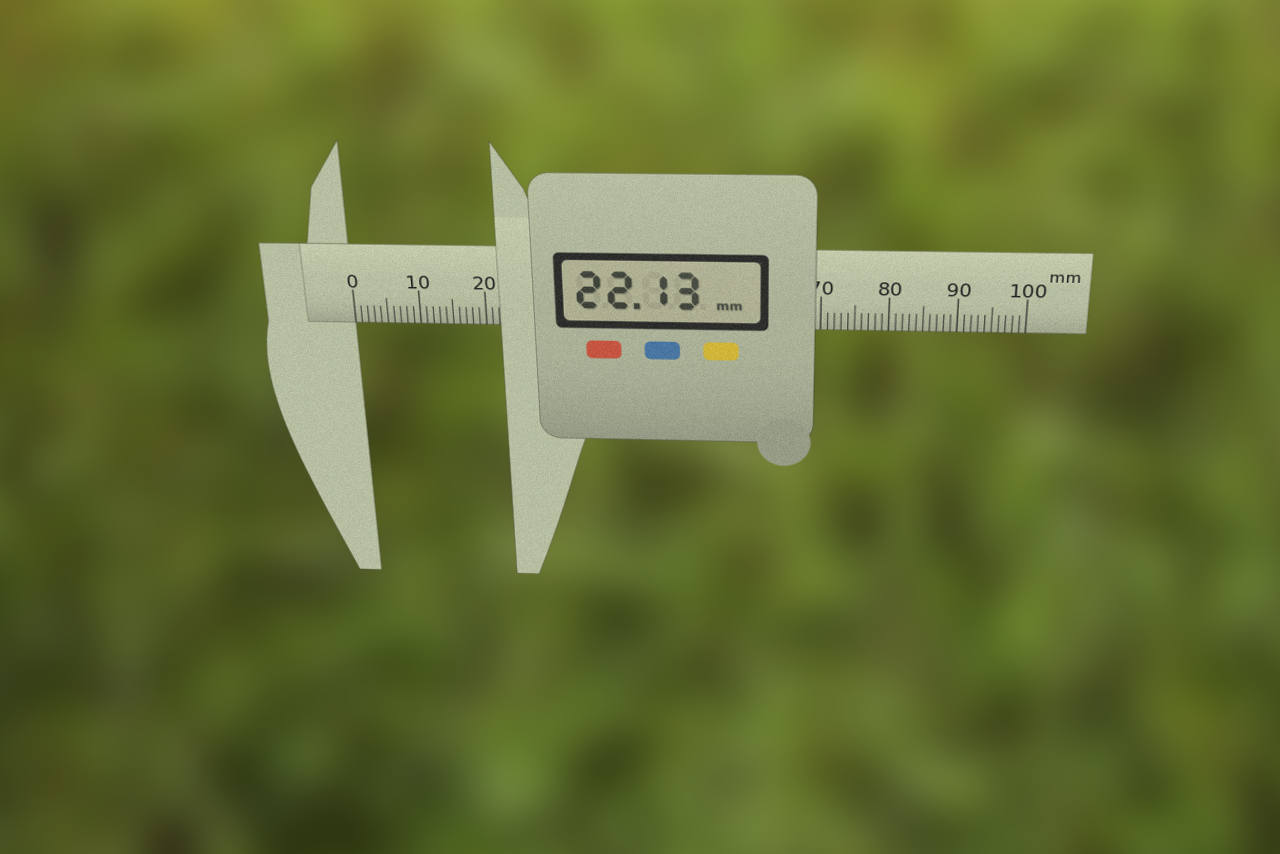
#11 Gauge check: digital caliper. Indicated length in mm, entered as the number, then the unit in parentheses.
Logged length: 22.13 (mm)
